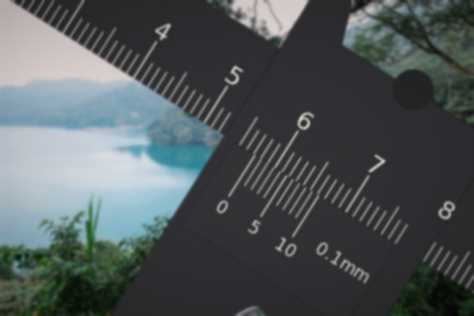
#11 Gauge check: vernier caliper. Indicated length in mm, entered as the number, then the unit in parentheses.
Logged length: 57.2 (mm)
